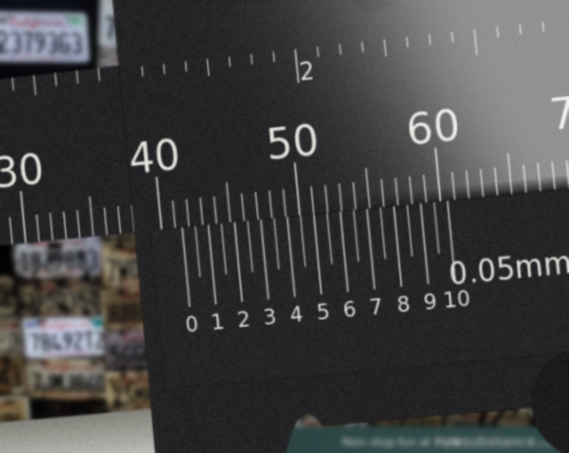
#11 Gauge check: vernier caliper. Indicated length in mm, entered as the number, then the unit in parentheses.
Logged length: 41.5 (mm)
